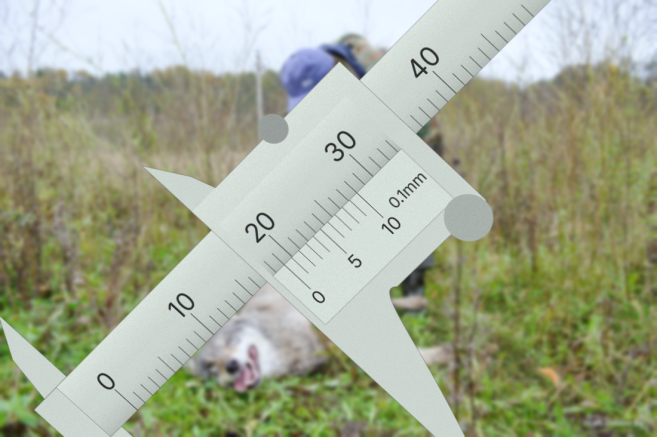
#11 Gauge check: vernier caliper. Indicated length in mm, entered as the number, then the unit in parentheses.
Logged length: 19.0 (mm)
